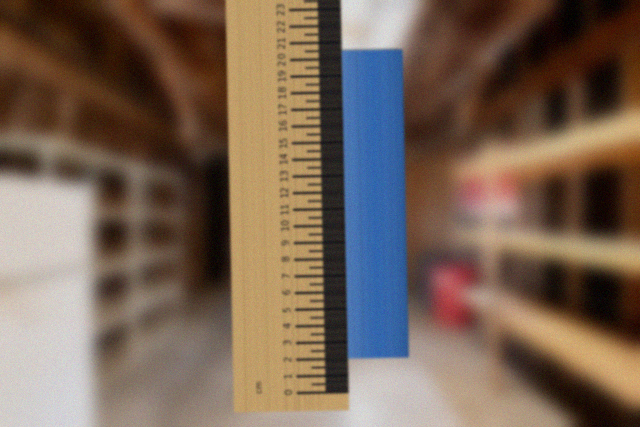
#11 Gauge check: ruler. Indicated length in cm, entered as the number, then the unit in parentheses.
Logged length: 18.5 (cm)
